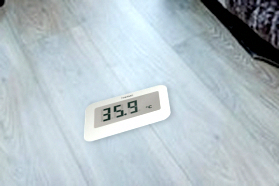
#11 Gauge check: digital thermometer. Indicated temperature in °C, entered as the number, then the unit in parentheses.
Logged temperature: 35.9 (°C)
